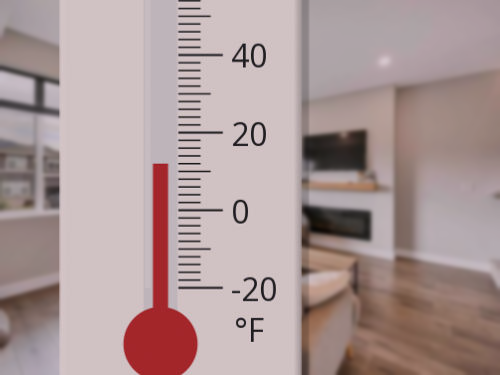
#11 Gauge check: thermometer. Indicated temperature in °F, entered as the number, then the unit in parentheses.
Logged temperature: 12 (°F)
